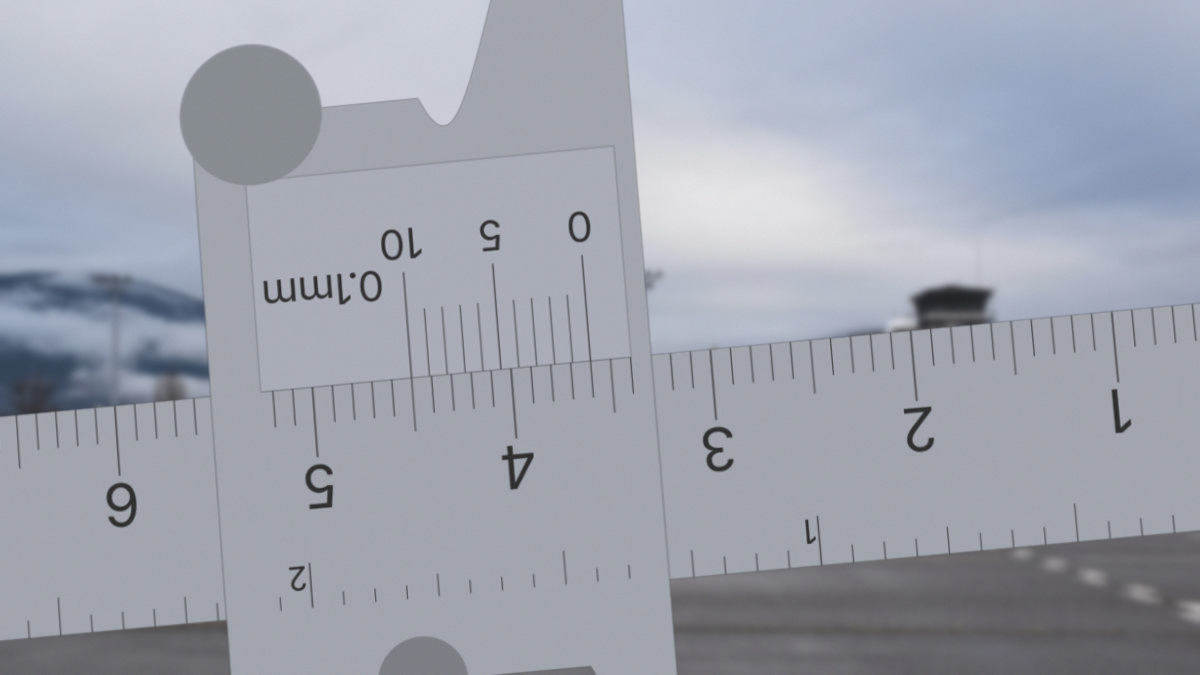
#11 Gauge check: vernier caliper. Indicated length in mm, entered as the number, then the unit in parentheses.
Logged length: 36.0 (mm)
